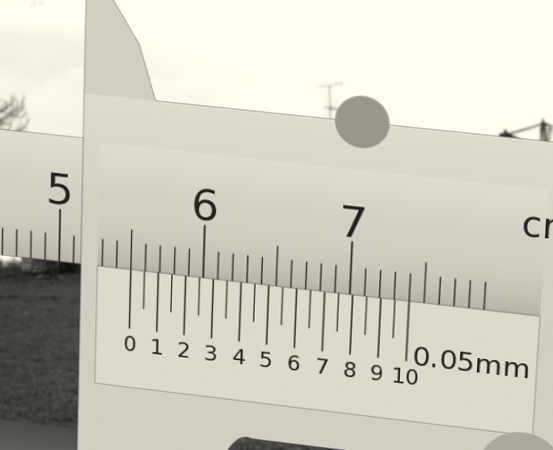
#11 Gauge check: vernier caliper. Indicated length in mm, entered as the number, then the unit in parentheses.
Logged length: 55.0 (mm)
